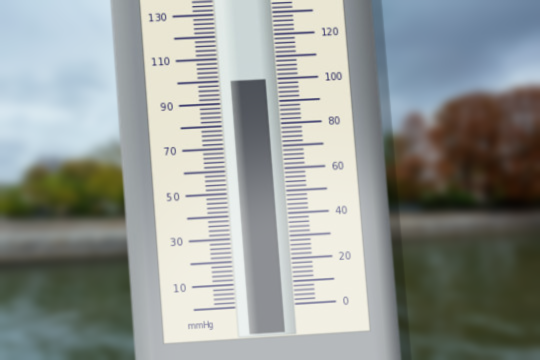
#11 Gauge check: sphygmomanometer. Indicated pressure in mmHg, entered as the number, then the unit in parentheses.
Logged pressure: 100 (mmHg)
